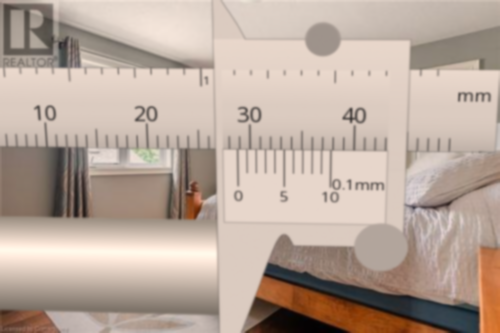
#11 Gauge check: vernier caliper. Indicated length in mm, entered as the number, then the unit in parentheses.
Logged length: 28.8 (mm)
